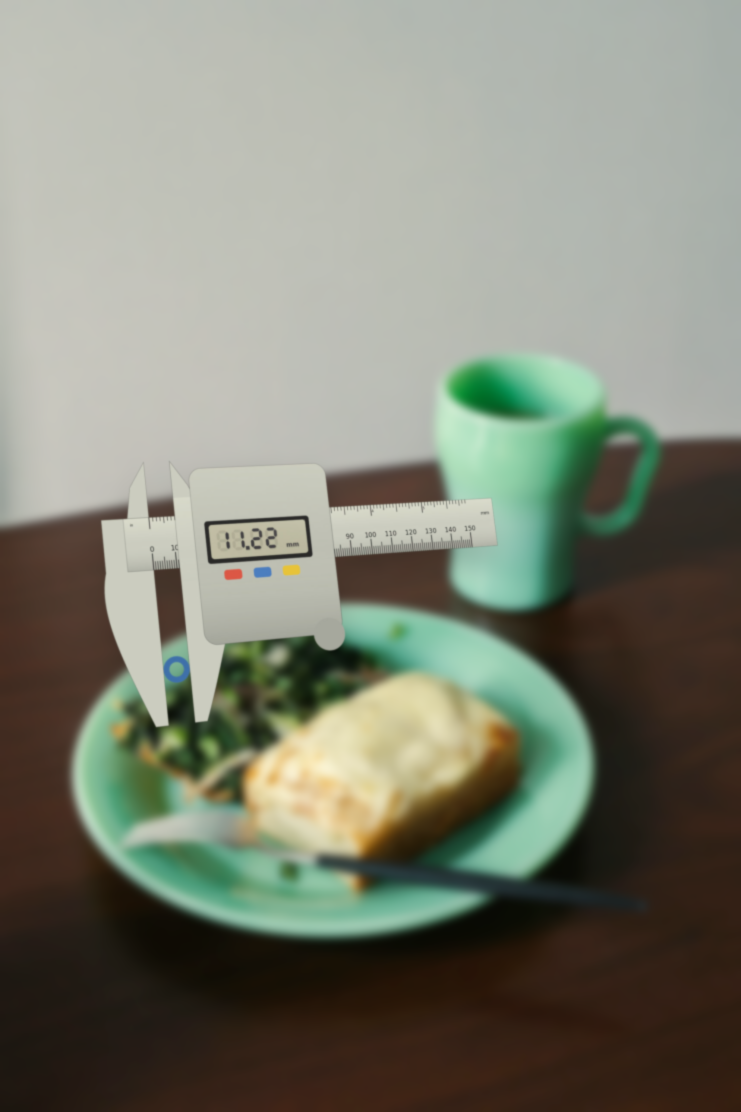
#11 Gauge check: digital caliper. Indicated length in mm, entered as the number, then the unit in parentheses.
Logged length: 11.22 (mm)
